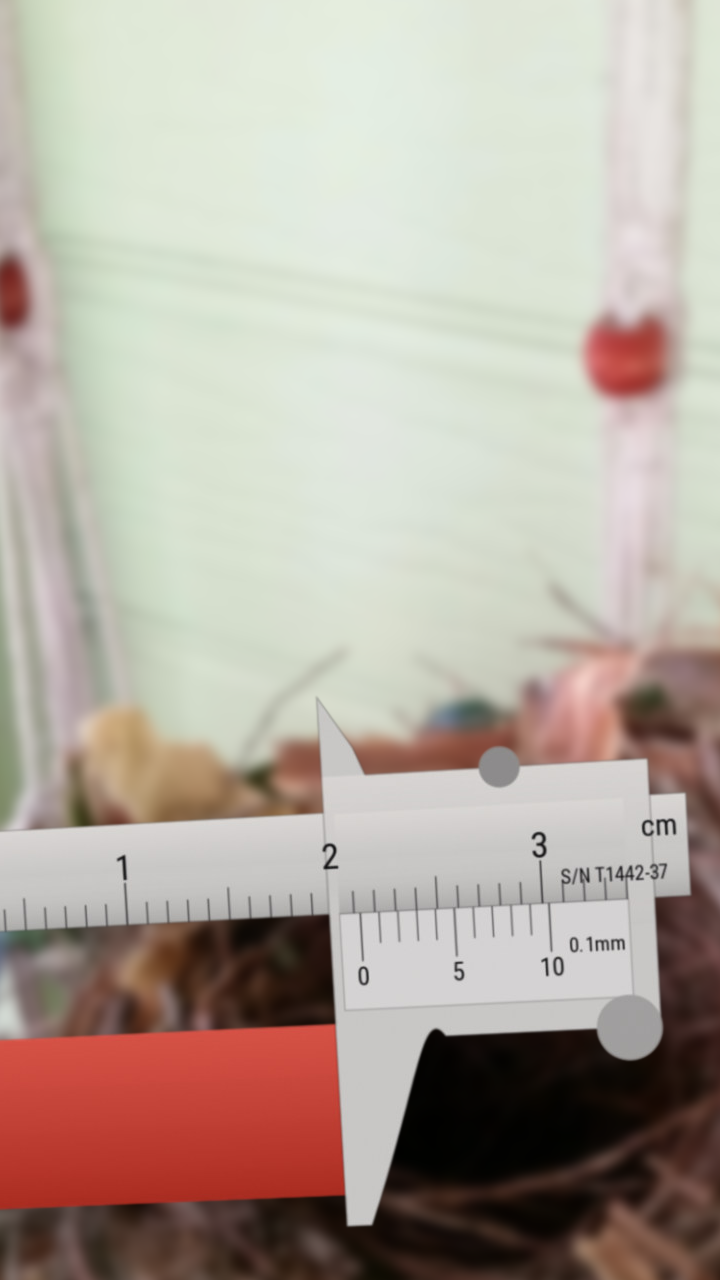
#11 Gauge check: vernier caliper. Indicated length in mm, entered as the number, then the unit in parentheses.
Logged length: 21.3 (mm)
